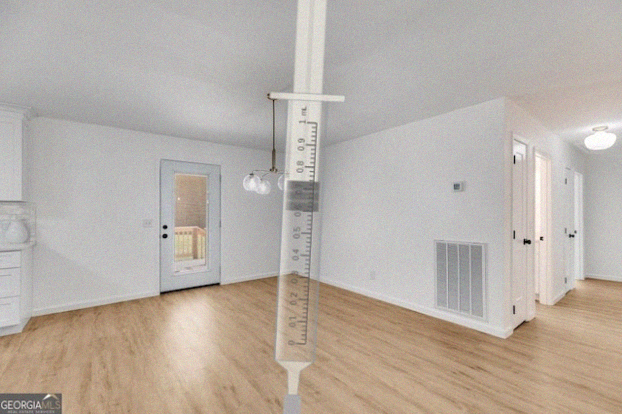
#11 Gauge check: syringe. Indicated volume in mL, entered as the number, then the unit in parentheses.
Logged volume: 0.6 (mL)
